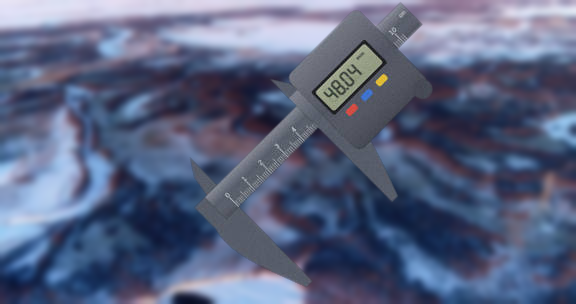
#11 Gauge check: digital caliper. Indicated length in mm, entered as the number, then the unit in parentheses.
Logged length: 48.04 (mm)
